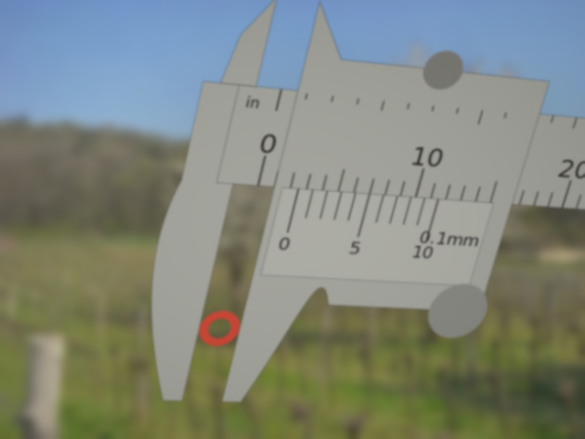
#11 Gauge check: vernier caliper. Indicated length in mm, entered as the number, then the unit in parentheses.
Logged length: 2.5 (mm)
